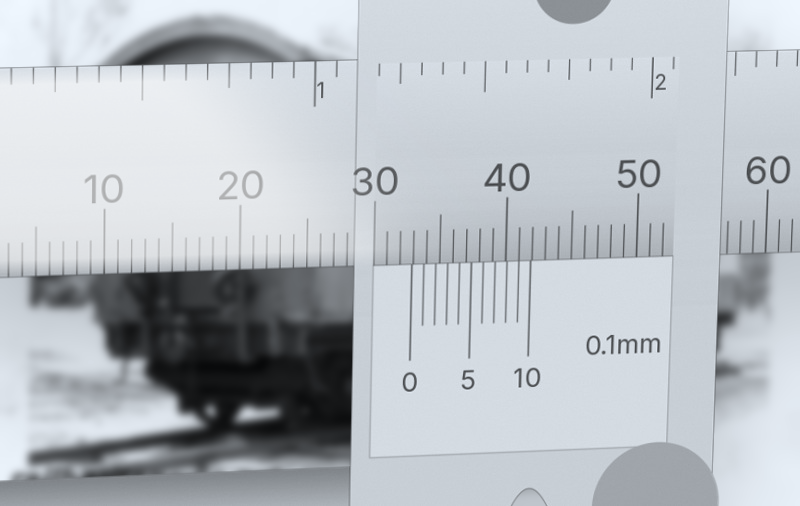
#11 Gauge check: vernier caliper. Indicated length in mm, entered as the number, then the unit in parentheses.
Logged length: 32.9 (mm)
